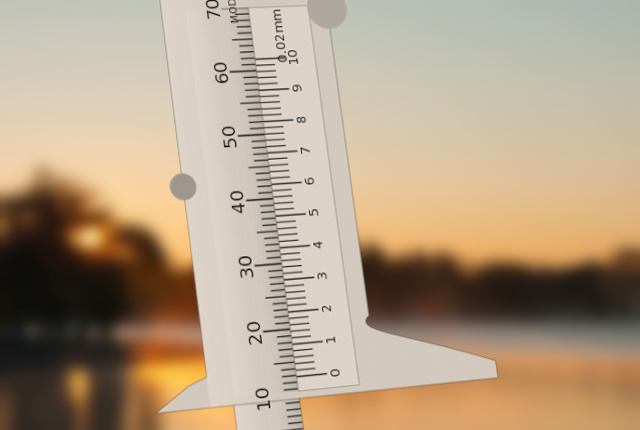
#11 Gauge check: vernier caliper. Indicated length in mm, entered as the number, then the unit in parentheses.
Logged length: 12.8 (mm)
